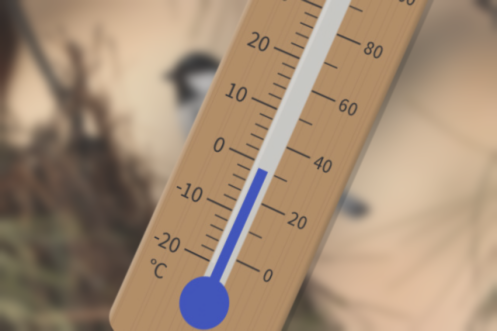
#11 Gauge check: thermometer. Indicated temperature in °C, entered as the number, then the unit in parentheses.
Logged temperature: -1 (°C)
